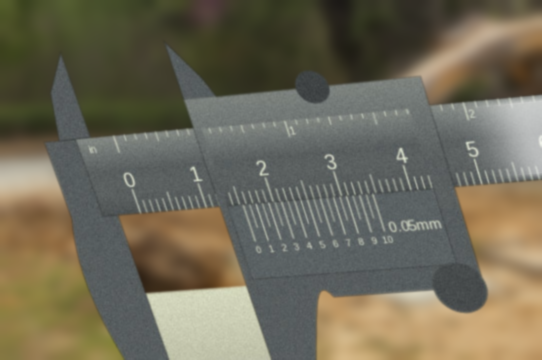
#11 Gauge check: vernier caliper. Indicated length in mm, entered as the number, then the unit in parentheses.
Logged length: 15.5 (mm)
